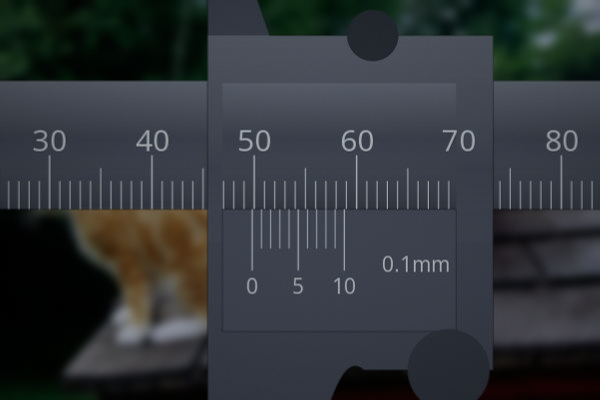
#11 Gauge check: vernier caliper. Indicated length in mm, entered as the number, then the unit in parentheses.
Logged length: 49.8 (mm)
